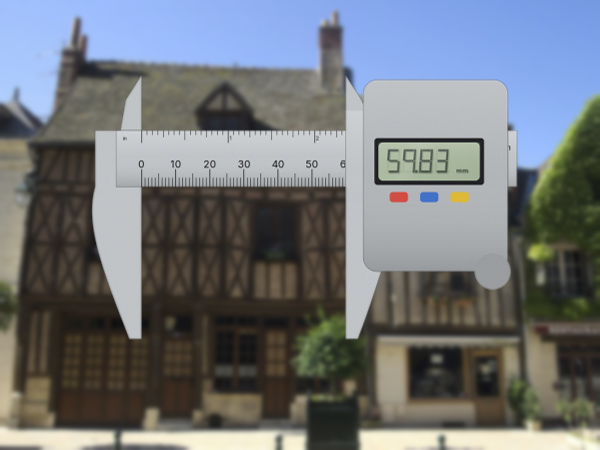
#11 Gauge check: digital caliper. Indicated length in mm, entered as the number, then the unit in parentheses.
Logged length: 59.83 (mm)
